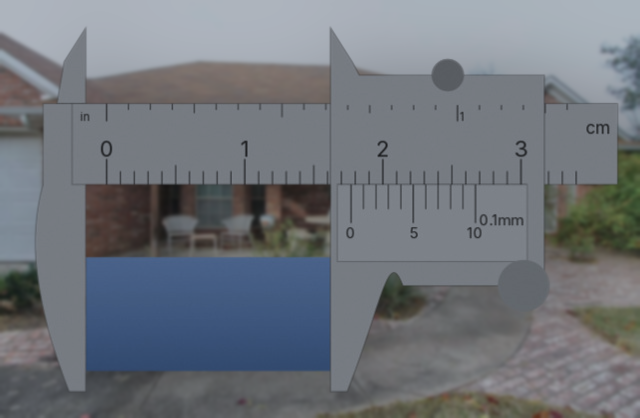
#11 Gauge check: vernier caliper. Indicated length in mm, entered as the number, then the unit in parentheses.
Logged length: 17.7 (mm)
